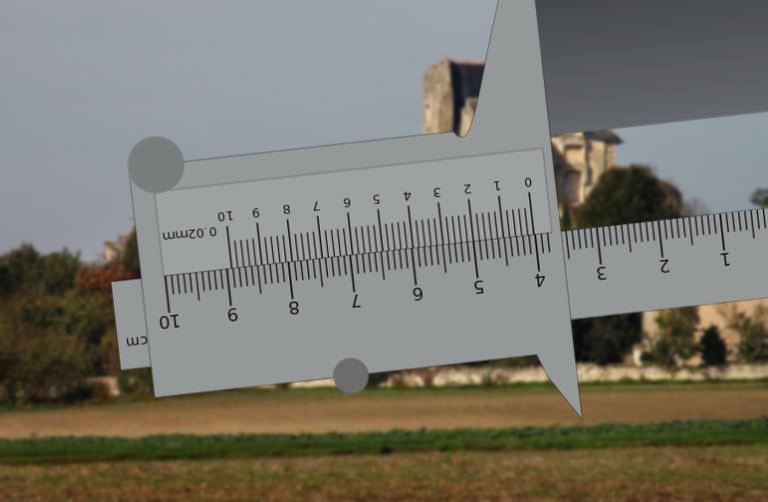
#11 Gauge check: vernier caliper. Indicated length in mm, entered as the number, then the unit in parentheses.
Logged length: 40.2 (mm)
